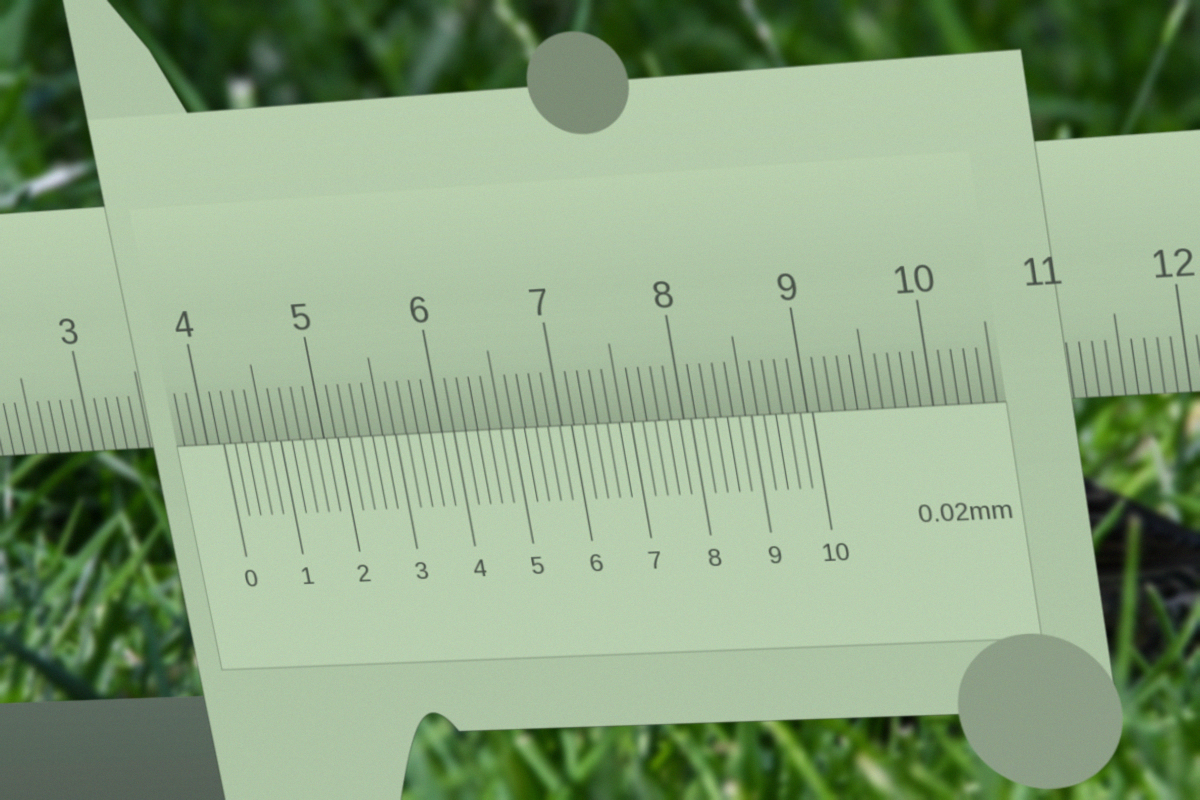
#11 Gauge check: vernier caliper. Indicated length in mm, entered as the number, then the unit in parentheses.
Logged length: 41.4 (mm)
